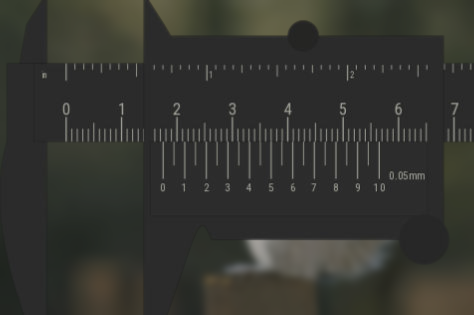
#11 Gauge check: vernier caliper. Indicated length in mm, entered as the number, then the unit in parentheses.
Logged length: 17.5 (mm)
